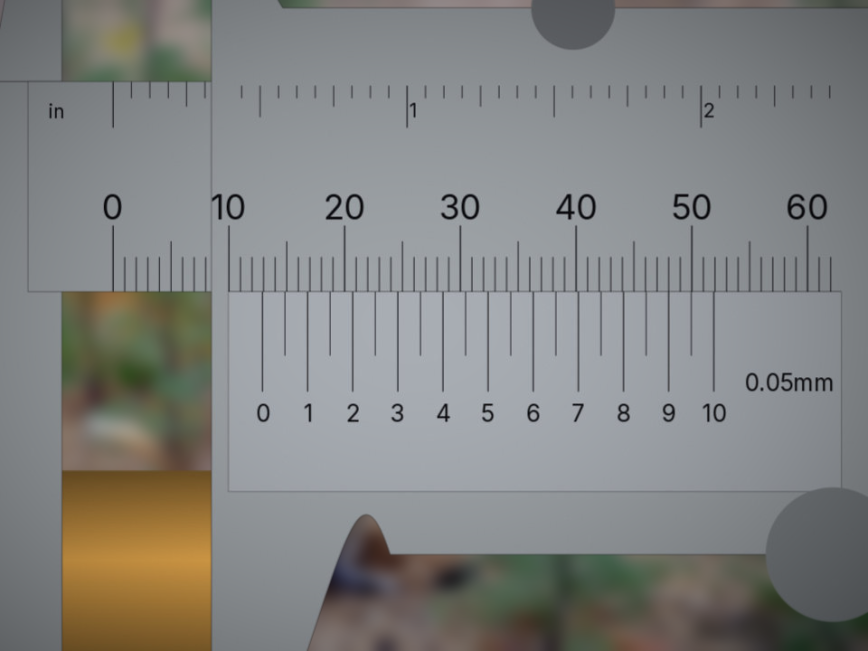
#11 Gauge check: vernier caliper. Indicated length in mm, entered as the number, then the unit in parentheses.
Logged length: 12.9 (mm)
